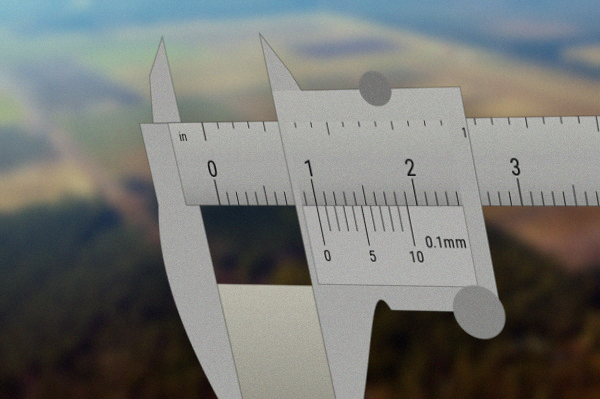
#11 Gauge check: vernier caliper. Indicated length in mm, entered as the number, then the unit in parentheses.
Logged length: 10.0 (mm)
